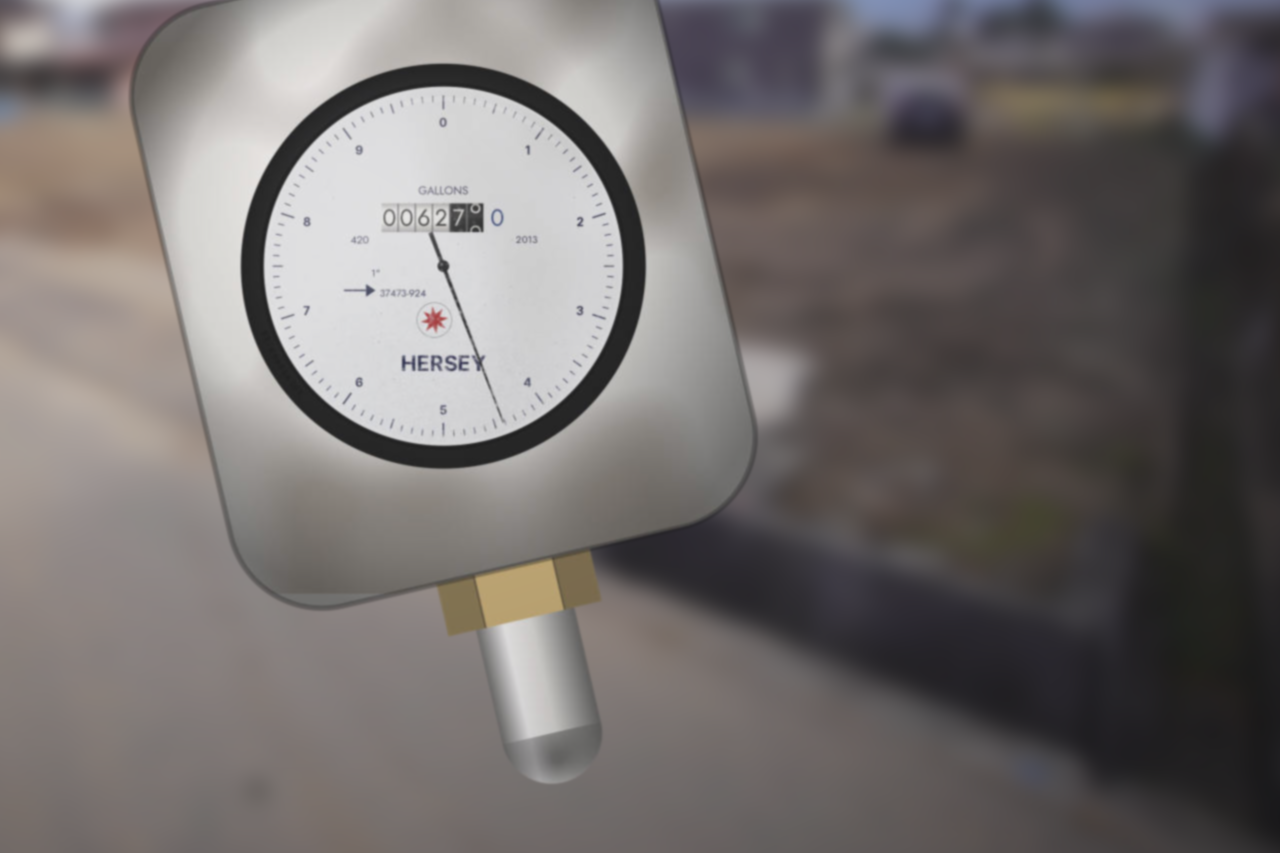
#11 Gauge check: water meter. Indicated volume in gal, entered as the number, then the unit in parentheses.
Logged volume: 62784.4 (gal)
